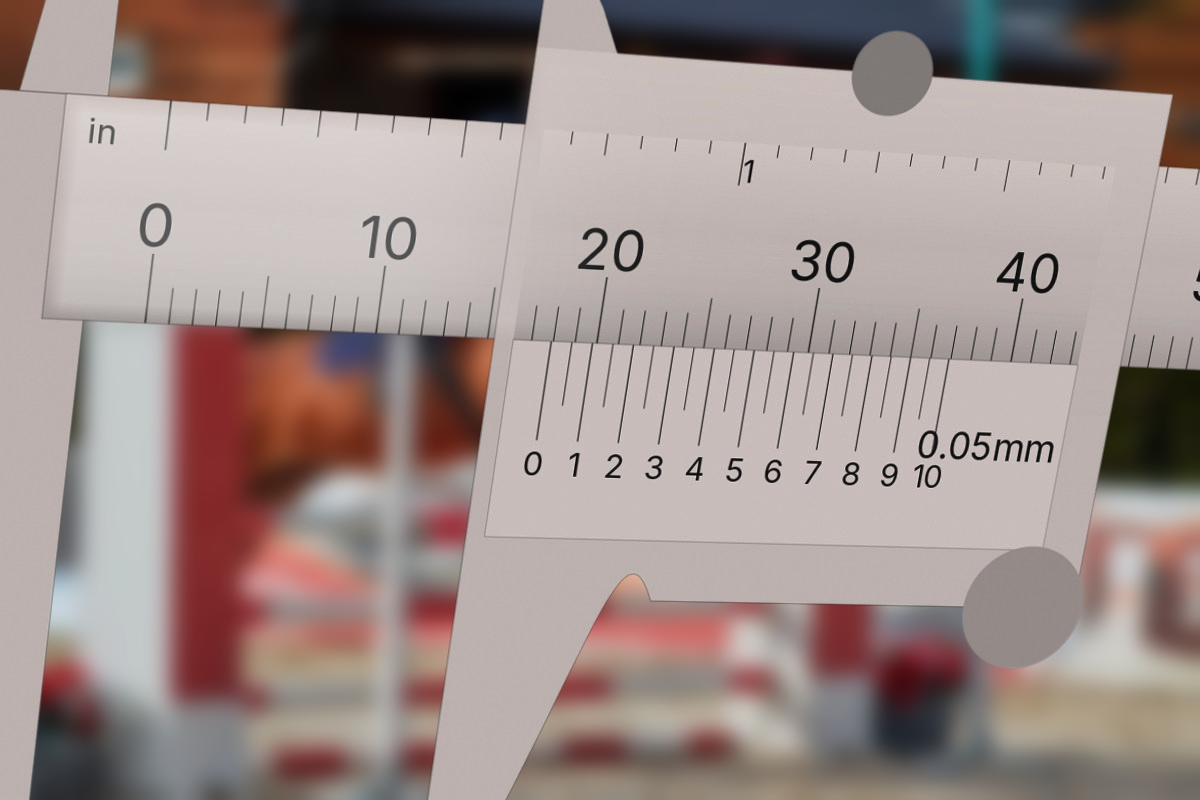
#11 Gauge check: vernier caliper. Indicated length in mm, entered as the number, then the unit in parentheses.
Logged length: 17.9 (mm)
